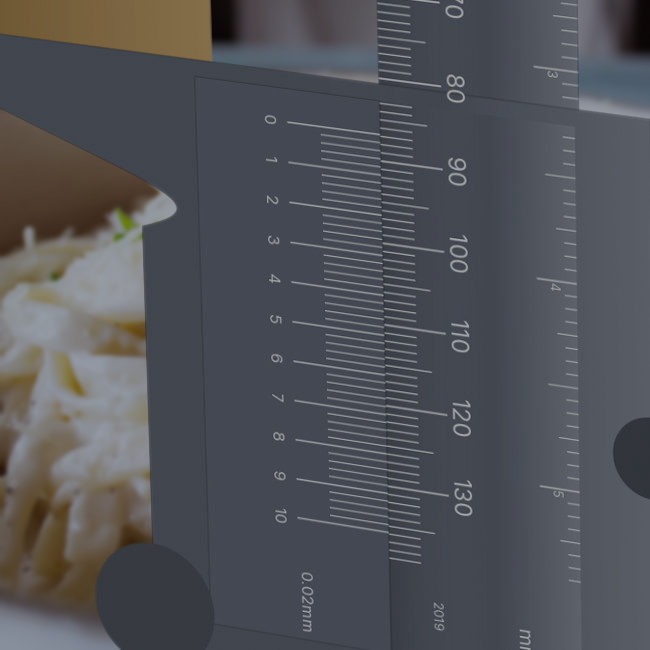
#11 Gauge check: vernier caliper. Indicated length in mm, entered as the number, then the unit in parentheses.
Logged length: 86.8 (mm)
